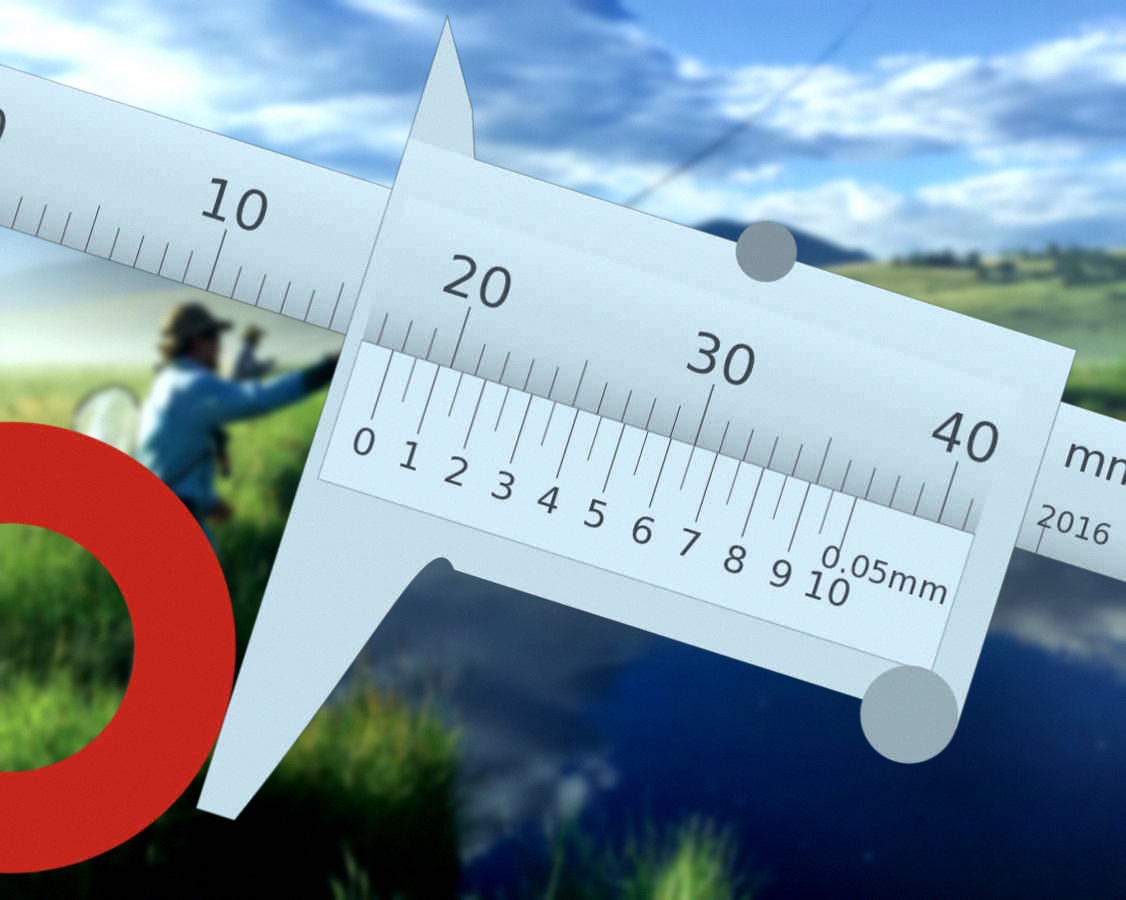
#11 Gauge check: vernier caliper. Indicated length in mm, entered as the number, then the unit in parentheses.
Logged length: 17.65 (mm)
